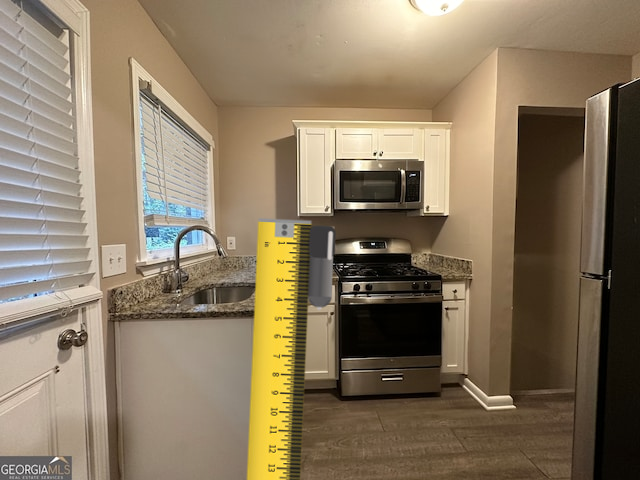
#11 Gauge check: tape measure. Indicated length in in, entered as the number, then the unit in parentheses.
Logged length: 4.5 (in)
